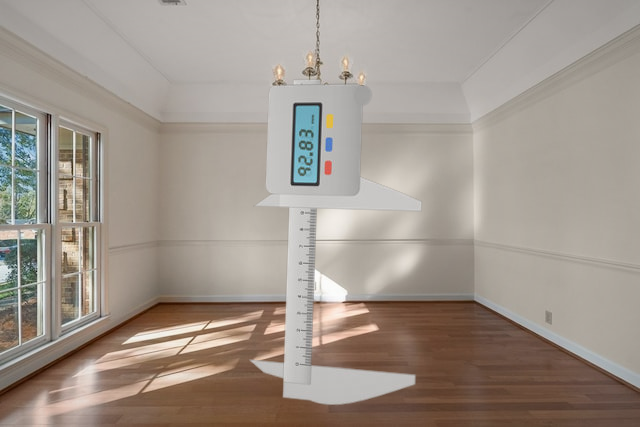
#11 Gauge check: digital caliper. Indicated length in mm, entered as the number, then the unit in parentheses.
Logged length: 92.83 (mm)
